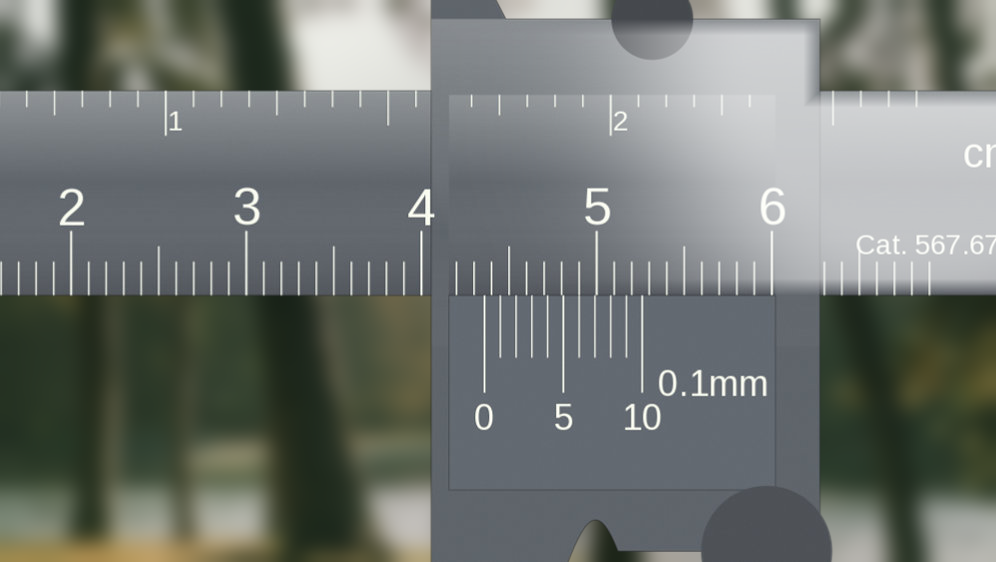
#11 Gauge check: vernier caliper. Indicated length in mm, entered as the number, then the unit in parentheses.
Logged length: 43.6 (mm)
